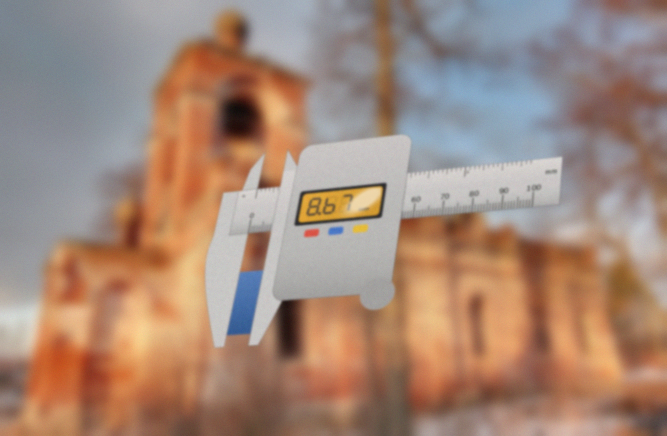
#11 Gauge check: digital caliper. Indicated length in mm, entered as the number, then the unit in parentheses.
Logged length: 8.67 (mm)
